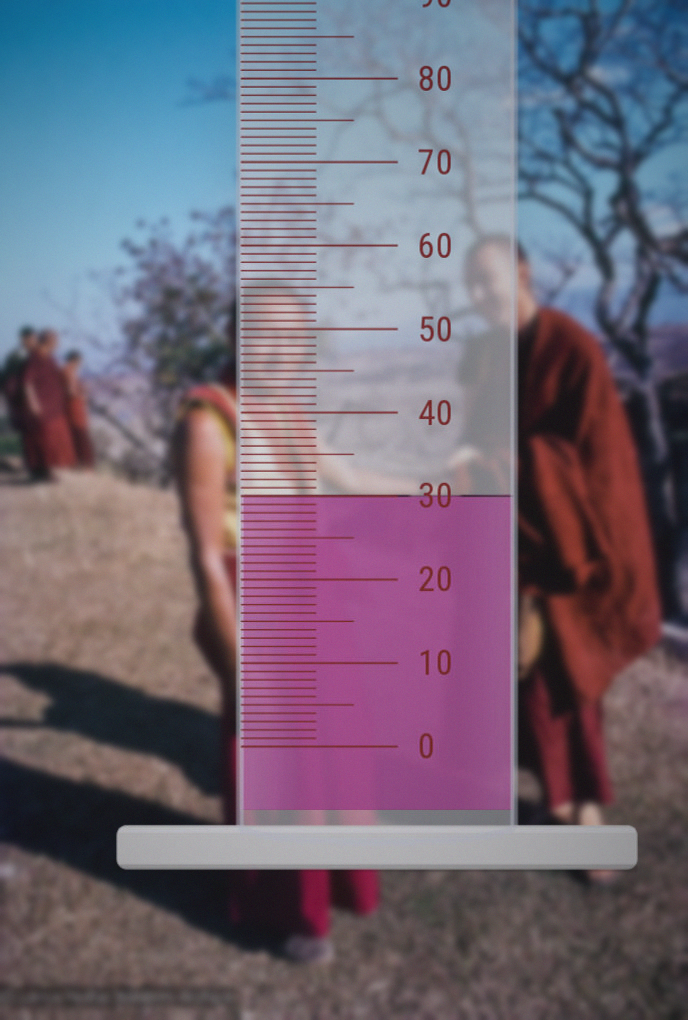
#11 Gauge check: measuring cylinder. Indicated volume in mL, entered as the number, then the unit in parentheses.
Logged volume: 30 (mL)
